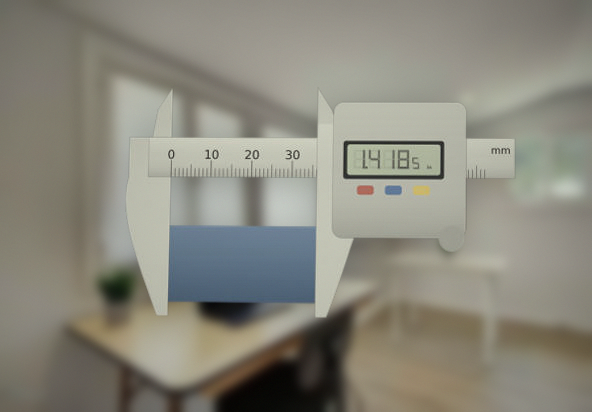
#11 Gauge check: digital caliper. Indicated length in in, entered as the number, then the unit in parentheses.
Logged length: 1.4185 (in)
